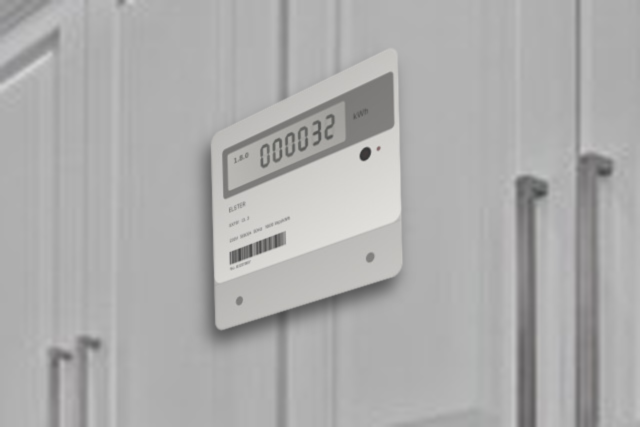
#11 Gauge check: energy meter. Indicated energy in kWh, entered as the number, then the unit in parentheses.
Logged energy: 32 (kWh)
